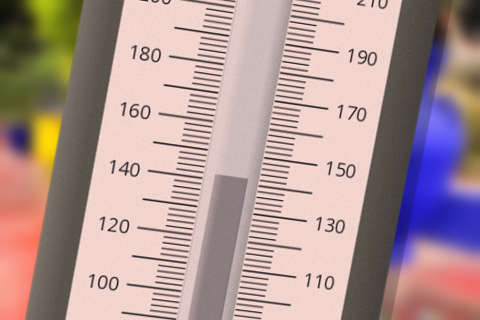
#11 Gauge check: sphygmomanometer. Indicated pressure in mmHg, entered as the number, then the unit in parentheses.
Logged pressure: 142 (mmHg)
